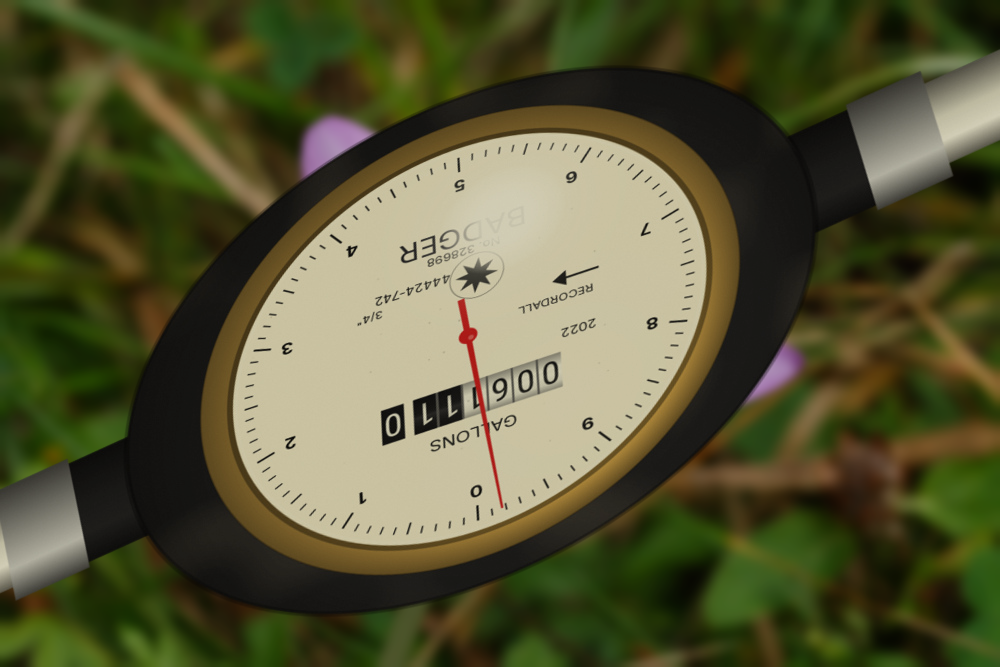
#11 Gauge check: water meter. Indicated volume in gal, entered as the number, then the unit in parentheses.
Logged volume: 61109.8 (gal)
